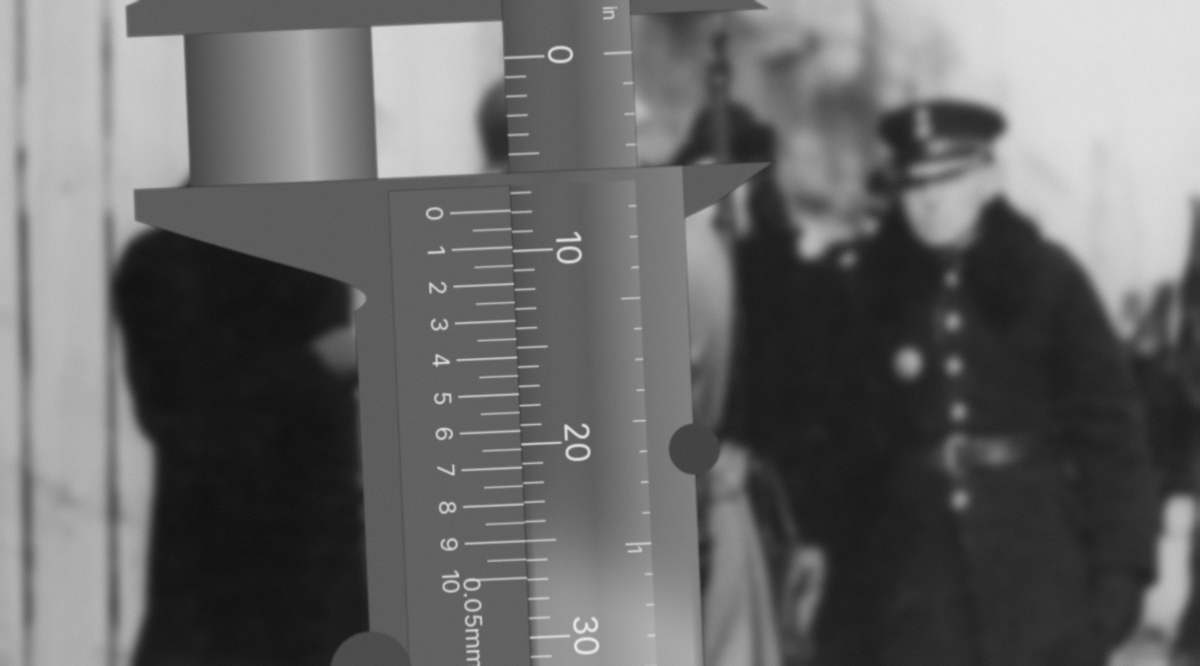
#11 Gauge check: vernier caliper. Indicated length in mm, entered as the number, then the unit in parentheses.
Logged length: 7.9 (mm)
